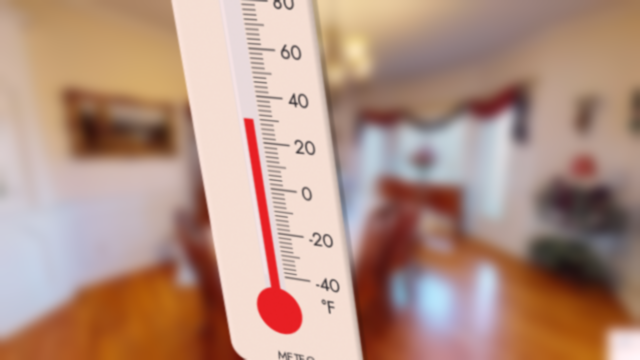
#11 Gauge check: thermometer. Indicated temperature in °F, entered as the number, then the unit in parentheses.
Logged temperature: 30 (°F)
